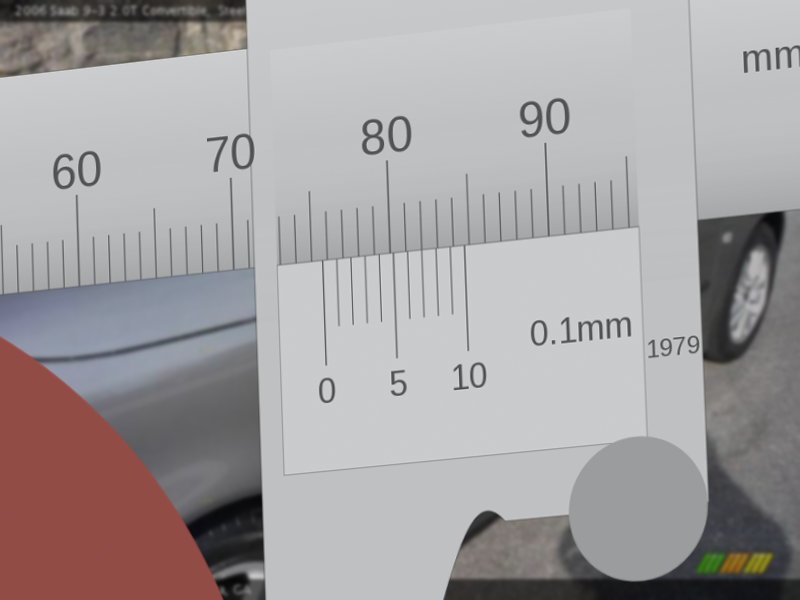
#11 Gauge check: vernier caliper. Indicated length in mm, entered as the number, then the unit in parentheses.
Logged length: 75.7 (mm)
